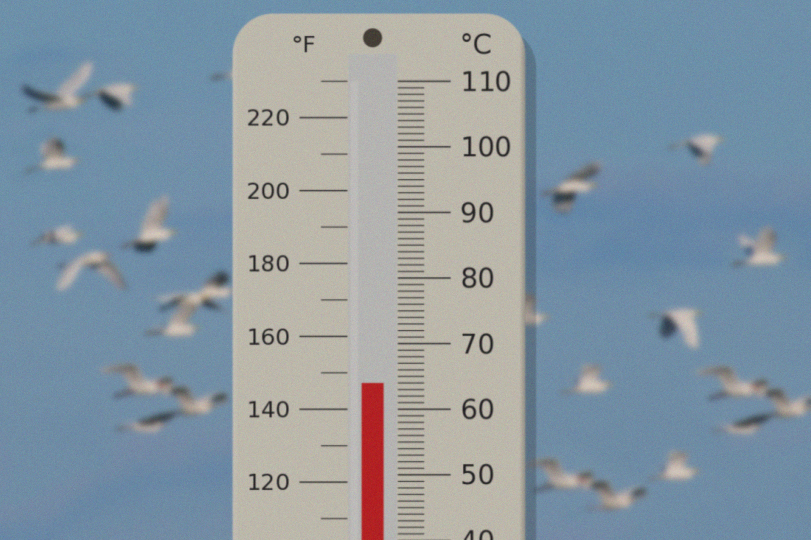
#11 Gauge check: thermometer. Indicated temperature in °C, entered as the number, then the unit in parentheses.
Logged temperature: 64 (°C)
